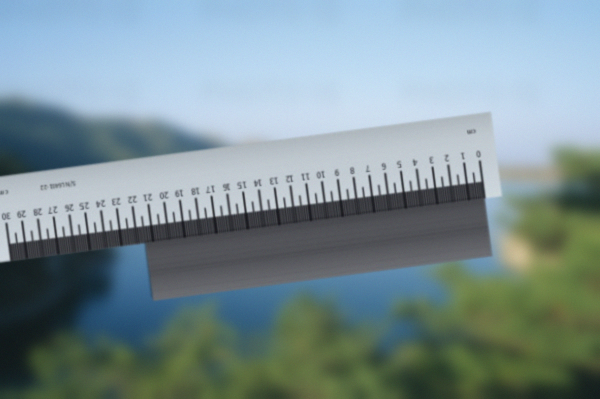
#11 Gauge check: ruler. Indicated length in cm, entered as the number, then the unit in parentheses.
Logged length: 21.5 (cm)
